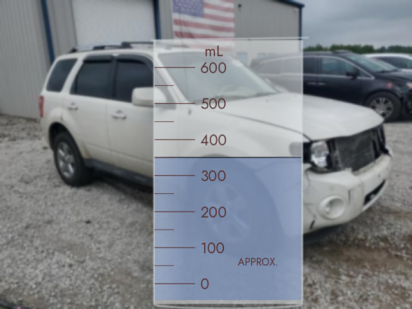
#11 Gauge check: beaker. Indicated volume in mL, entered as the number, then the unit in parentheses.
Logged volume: 350 (mL)
